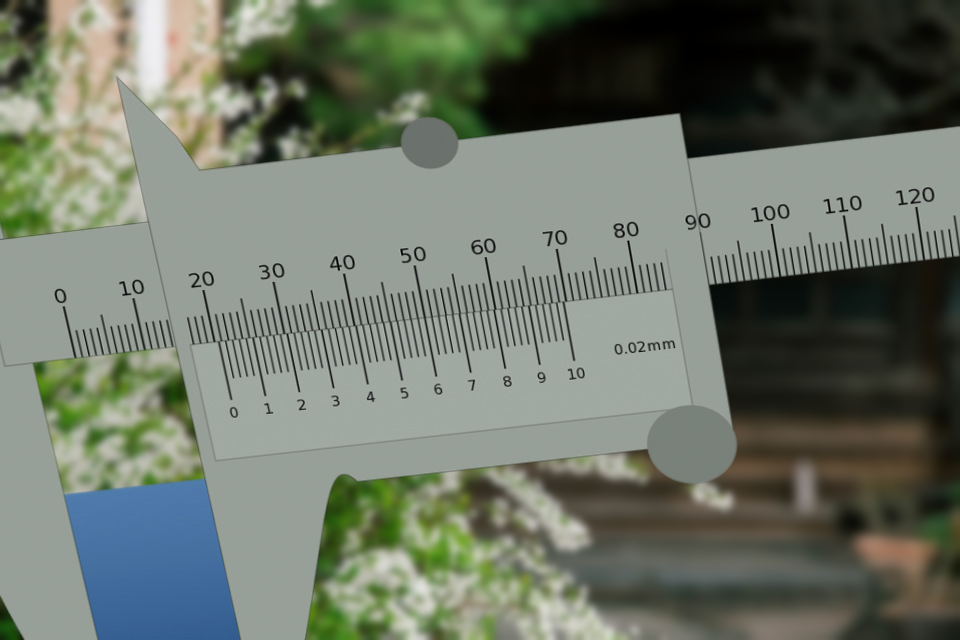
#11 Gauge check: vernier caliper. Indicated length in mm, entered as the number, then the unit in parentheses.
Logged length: 20.6 (mm)
